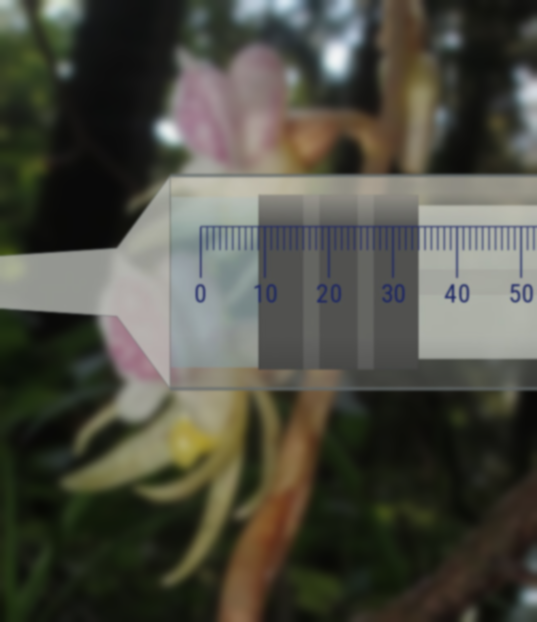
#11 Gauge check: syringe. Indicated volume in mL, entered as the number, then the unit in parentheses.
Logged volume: 9 (mL)
